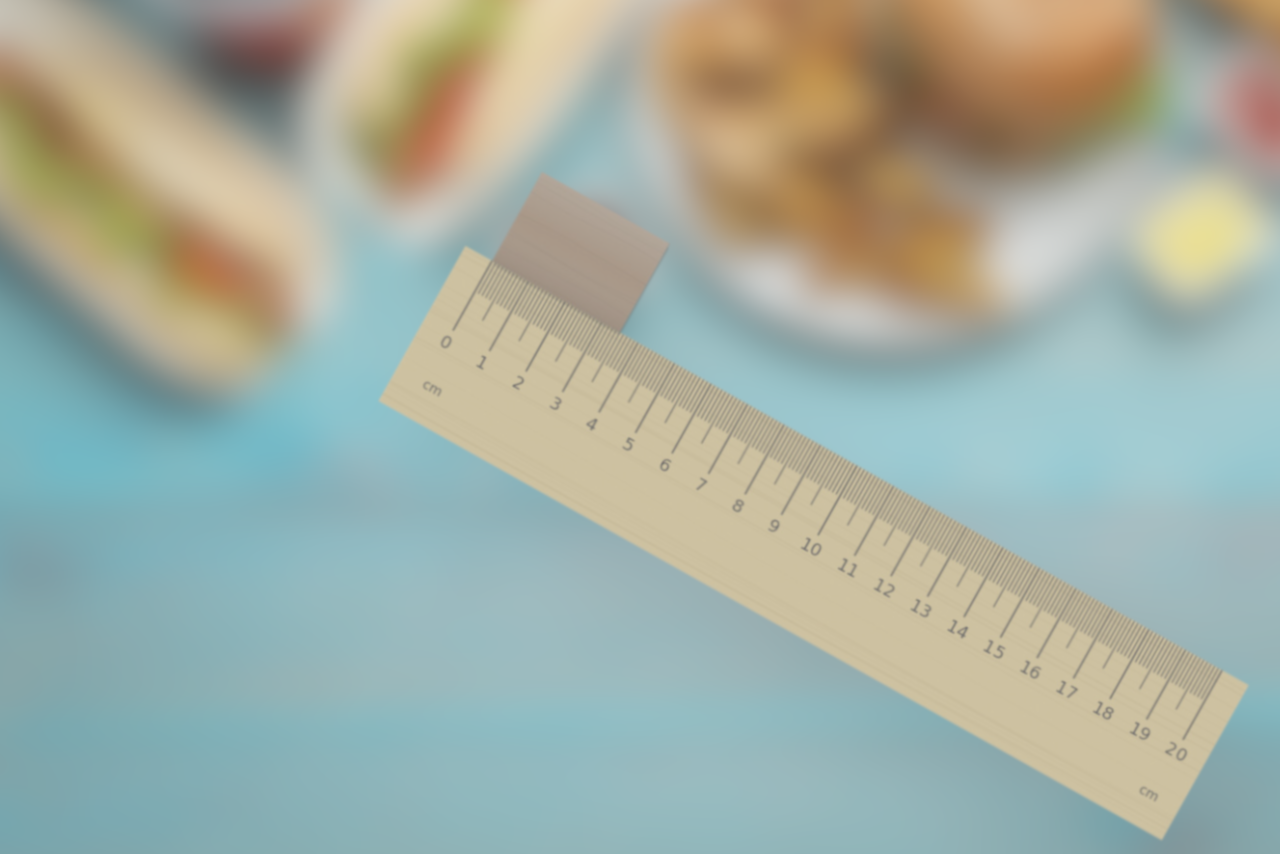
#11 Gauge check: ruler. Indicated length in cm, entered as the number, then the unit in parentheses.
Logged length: 3.5 (cm)
